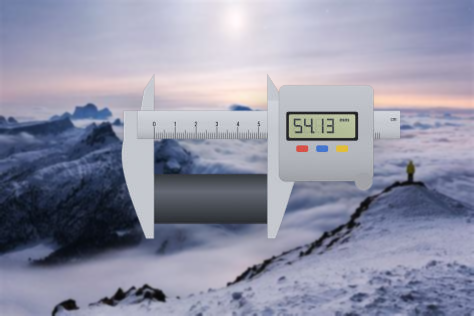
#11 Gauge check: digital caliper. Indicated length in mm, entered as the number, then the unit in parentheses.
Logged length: 54.13 (mm)
